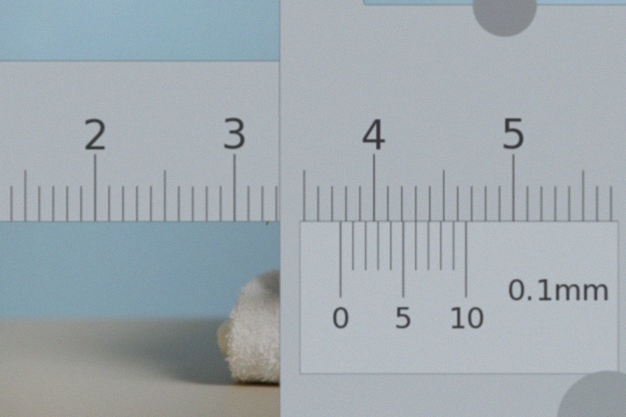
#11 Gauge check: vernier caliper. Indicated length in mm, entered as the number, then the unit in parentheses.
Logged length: 37.6 (mm)
